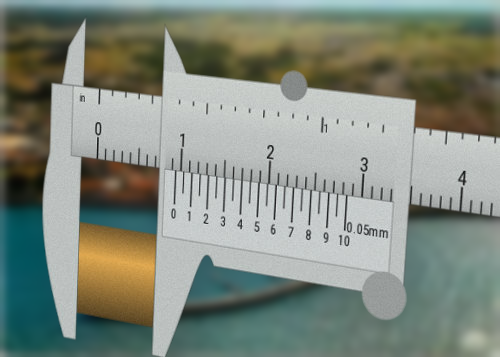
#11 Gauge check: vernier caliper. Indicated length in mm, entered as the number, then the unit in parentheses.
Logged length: 9.4 (mm)
